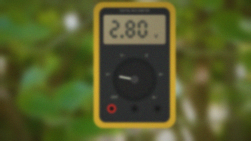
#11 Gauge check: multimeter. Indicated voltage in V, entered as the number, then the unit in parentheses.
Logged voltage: 2.80 (V)
